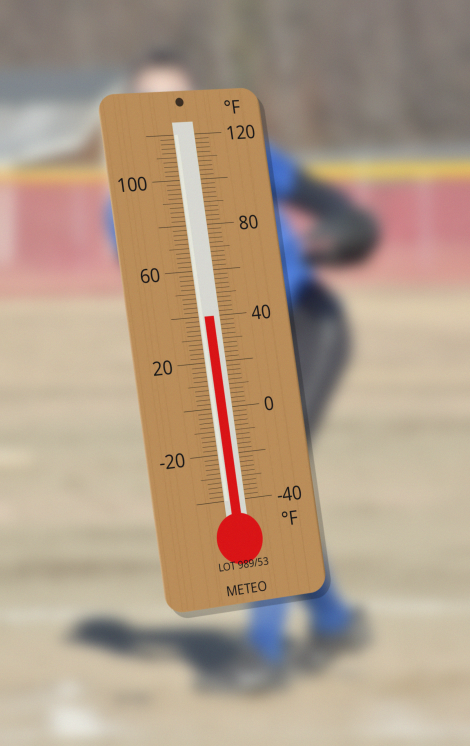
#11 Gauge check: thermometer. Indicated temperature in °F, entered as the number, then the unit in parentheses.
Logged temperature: 40 (°F)
